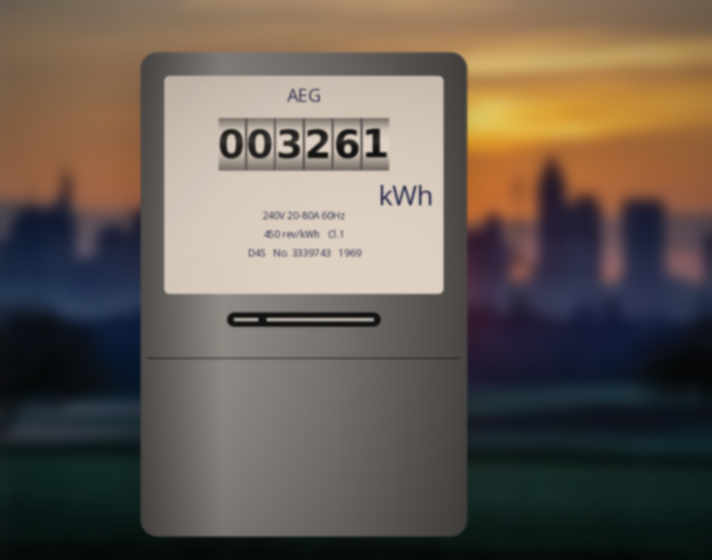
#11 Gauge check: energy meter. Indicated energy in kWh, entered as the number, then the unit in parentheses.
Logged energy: 3261 (kWh)
